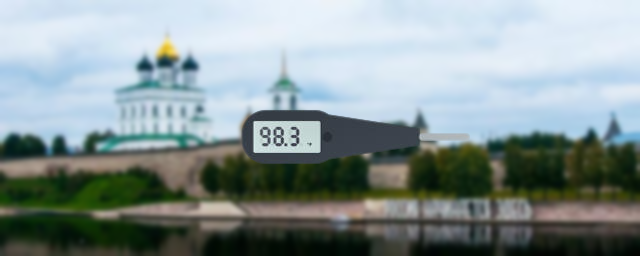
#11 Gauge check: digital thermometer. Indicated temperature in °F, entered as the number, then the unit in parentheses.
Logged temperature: 98.3 (°F)
